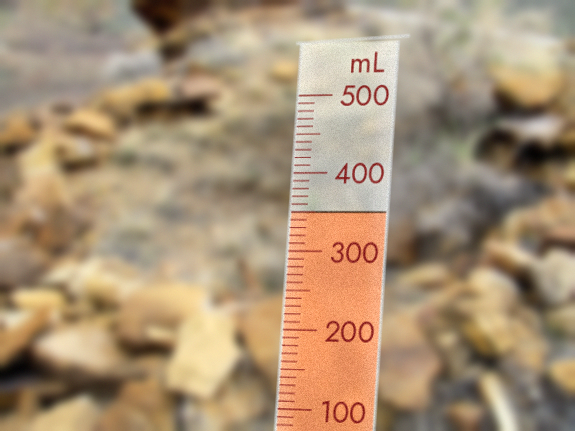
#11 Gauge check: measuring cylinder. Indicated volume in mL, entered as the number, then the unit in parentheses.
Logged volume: 350 (mL)
